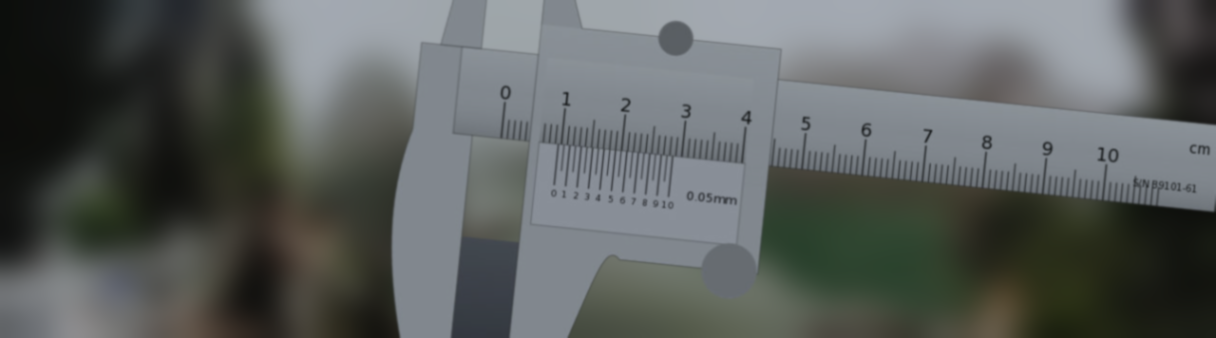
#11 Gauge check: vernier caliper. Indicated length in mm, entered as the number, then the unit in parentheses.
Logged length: 9.5 (mm)
